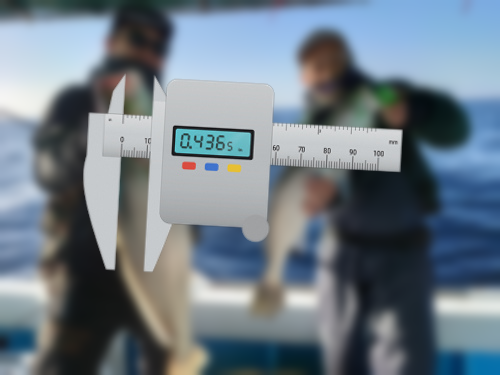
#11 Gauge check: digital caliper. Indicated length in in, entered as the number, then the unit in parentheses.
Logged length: 0.4365 (in)
